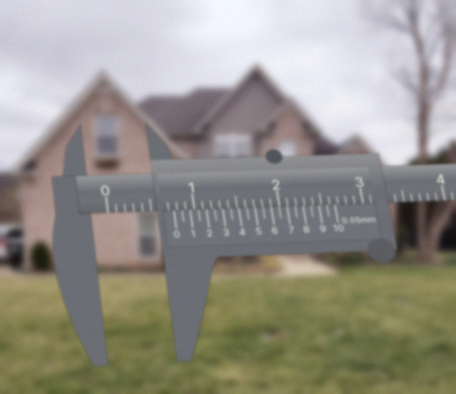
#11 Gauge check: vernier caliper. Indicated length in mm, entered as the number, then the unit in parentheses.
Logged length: 7.6 (mm)
